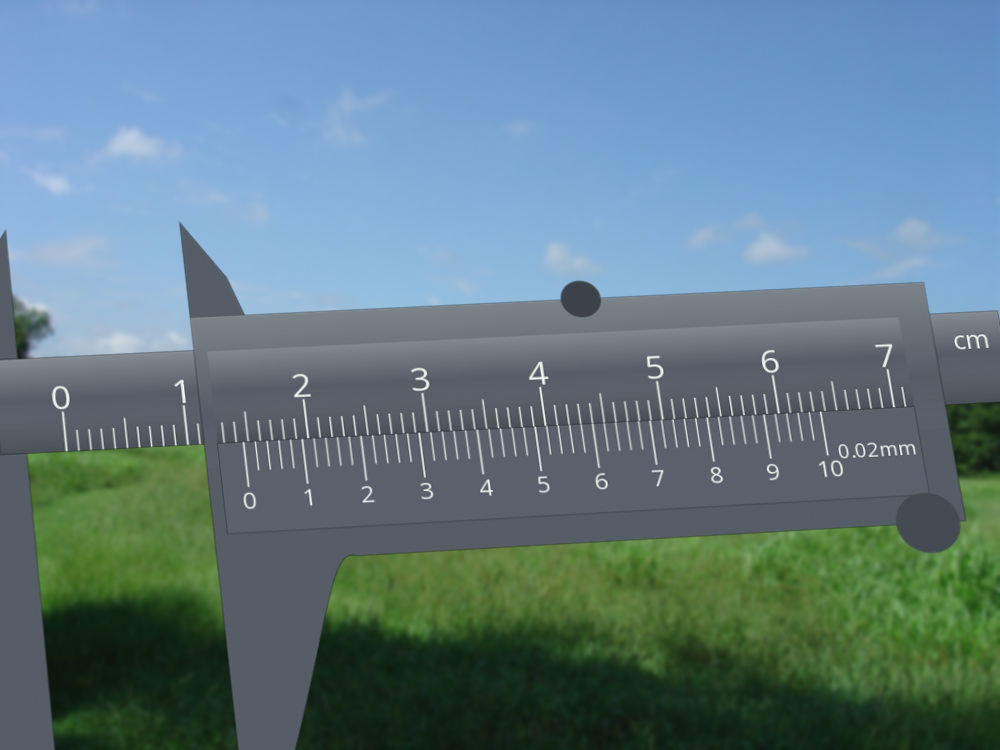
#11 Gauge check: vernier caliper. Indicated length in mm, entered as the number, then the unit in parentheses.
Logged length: 14.6 (mm)
